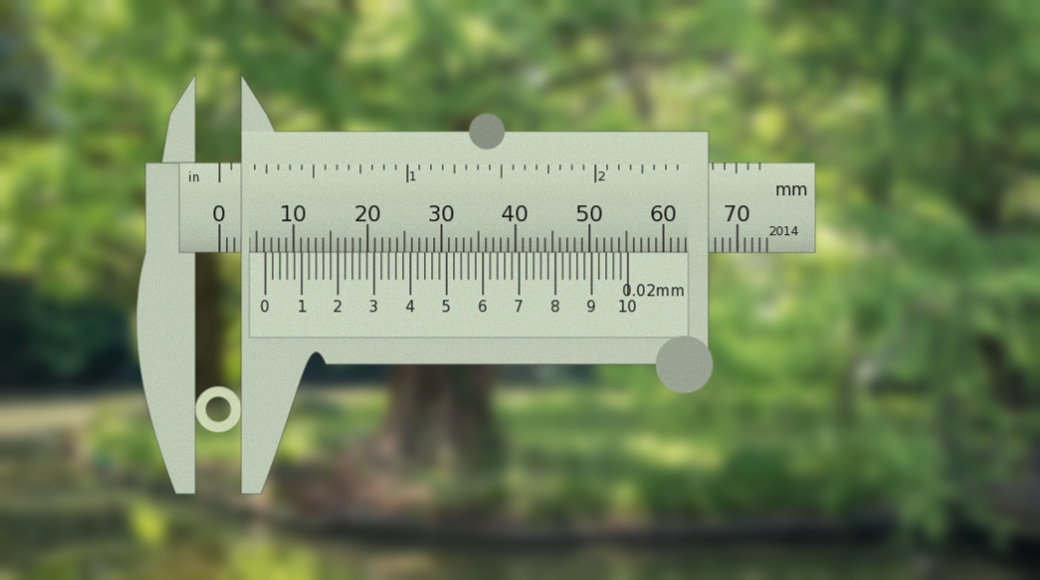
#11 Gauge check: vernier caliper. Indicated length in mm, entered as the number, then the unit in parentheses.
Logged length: 6.2 (mm)
